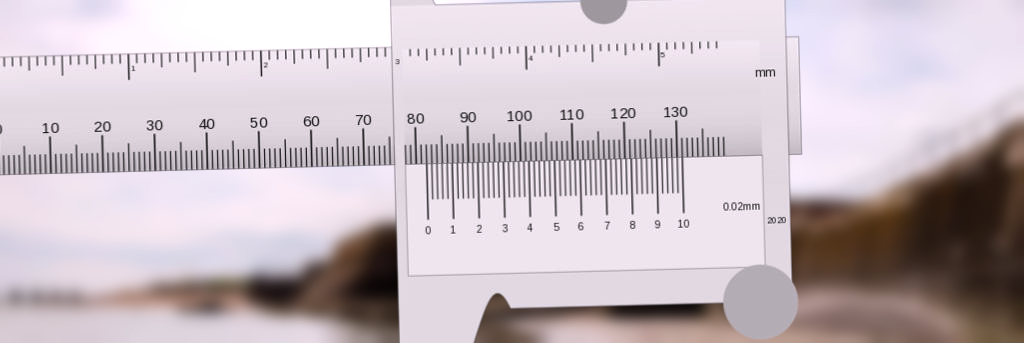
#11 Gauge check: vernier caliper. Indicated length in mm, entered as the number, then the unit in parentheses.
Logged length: 82.0 (mm)
